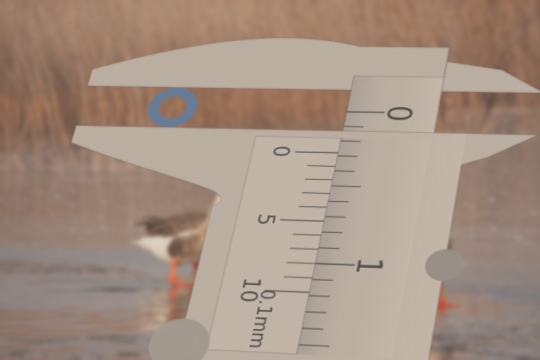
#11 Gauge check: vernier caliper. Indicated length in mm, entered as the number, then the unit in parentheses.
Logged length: 2.8 (mm)
